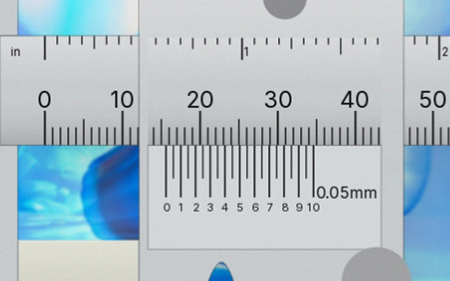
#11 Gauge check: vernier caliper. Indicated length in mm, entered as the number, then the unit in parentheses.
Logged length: 15.6 (mm)
